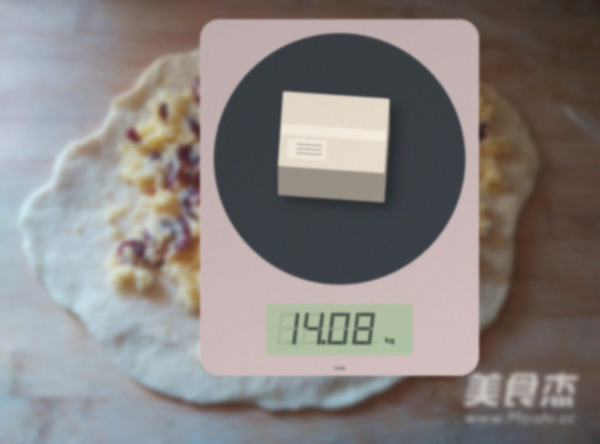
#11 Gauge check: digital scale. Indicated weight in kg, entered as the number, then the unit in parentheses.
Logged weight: 14.08 (kg)
